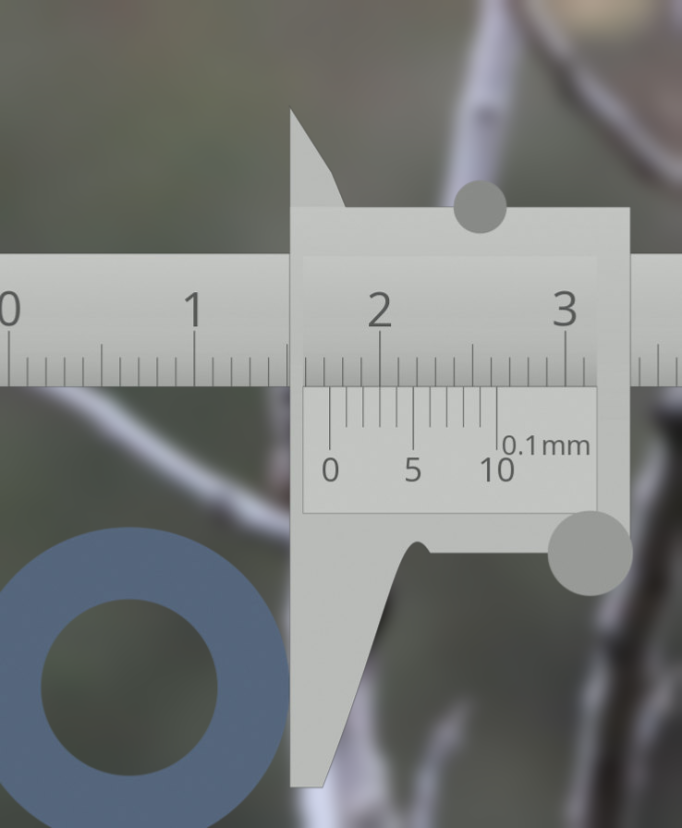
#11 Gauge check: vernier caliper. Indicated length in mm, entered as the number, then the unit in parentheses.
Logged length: 17.3 (mm)
